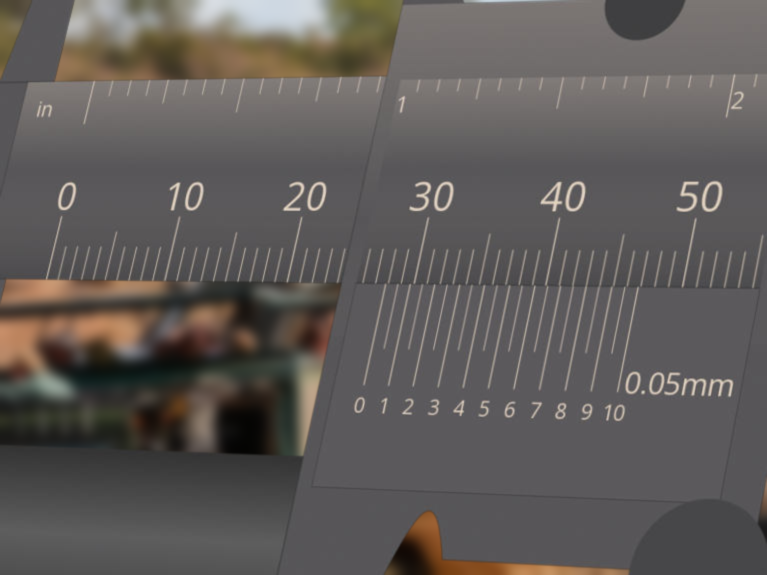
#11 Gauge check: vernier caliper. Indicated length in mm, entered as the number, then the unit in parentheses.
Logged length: 27.8 (mm)
